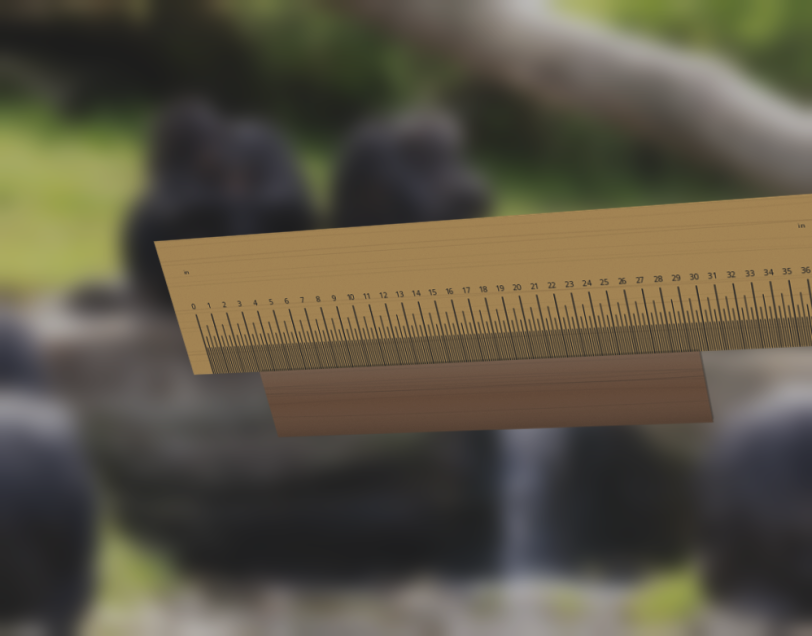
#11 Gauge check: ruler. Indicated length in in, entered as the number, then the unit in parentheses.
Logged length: 26.5 (in)
